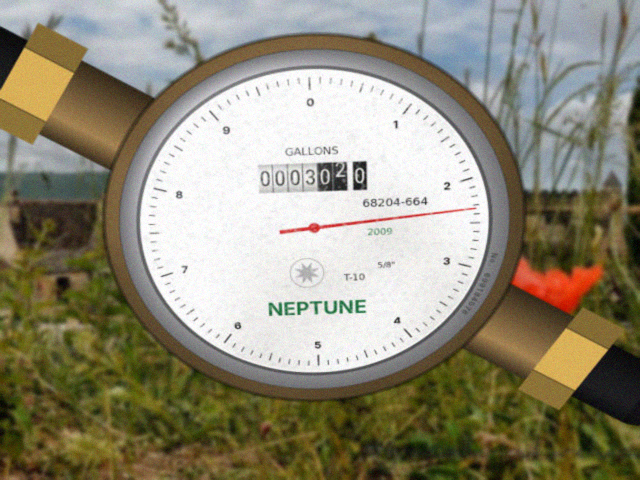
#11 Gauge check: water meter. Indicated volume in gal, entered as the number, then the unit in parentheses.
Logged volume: 3022.3 (gal)
